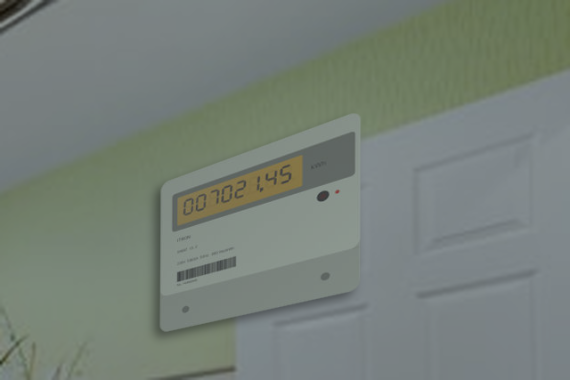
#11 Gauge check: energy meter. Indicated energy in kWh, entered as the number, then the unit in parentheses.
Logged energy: 7021.45 (kWh)
